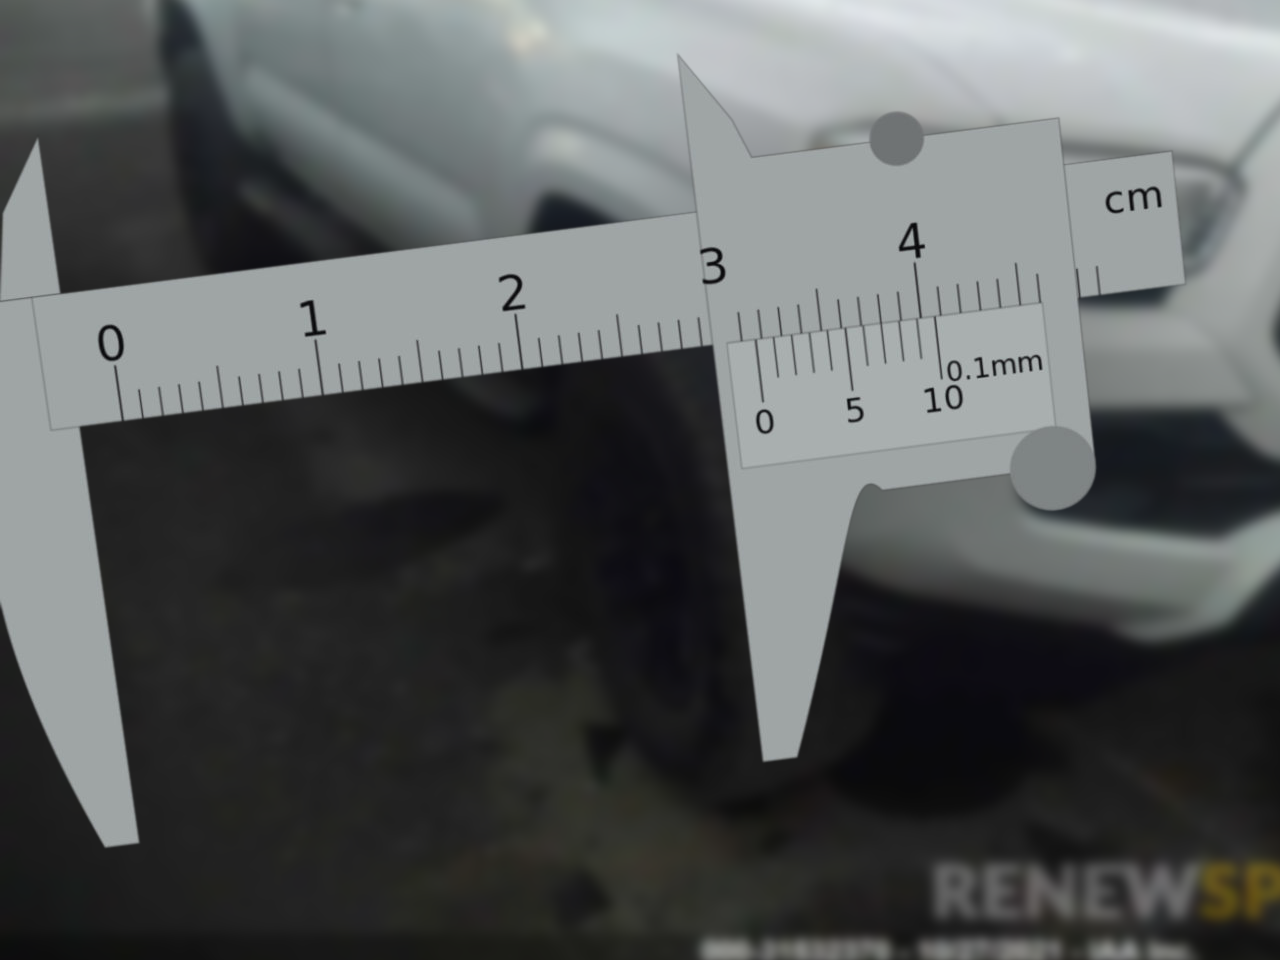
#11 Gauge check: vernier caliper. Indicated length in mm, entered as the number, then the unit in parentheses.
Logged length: 31.7 (mm)
